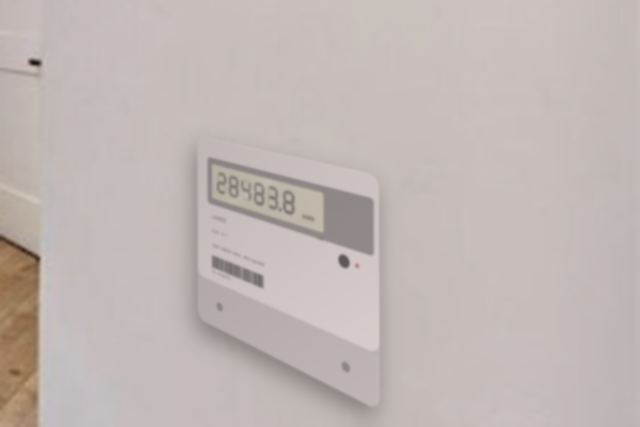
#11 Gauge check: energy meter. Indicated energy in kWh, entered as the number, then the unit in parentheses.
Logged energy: 28483.8 (kWh)
